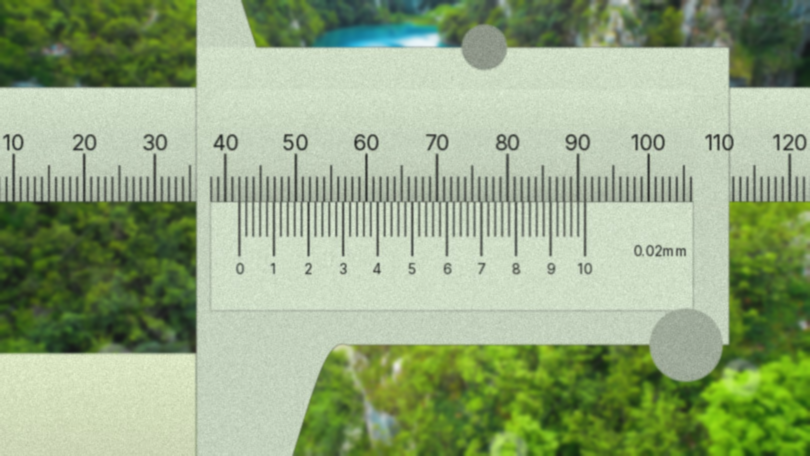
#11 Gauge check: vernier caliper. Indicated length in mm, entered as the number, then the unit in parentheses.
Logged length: 42.0 (mm)
